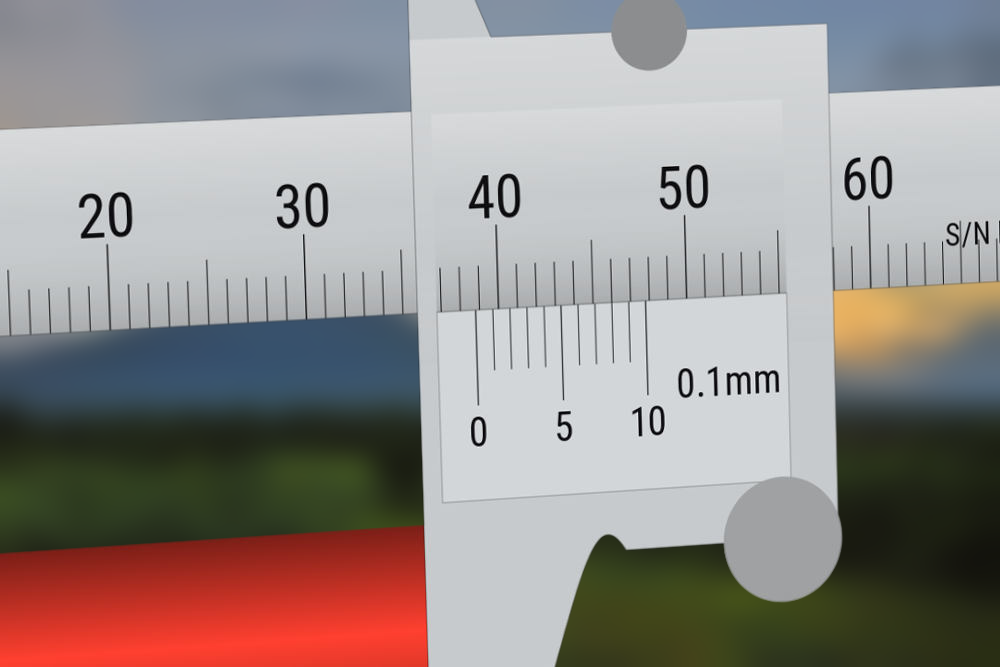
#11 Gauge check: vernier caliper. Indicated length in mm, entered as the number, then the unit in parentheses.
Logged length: 38.8 (mm)
